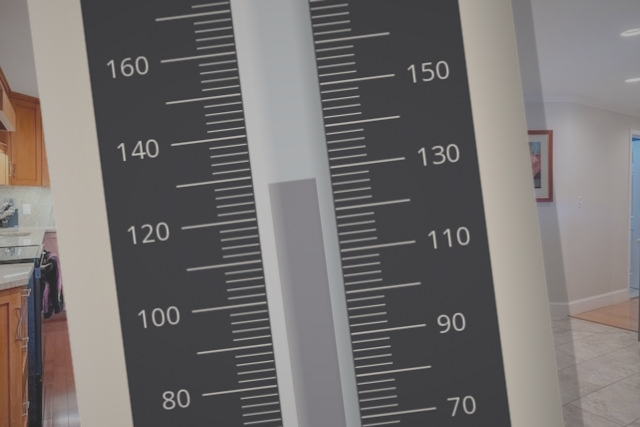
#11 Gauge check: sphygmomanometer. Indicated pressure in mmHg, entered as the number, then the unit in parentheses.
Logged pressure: 128 (mmHg)
